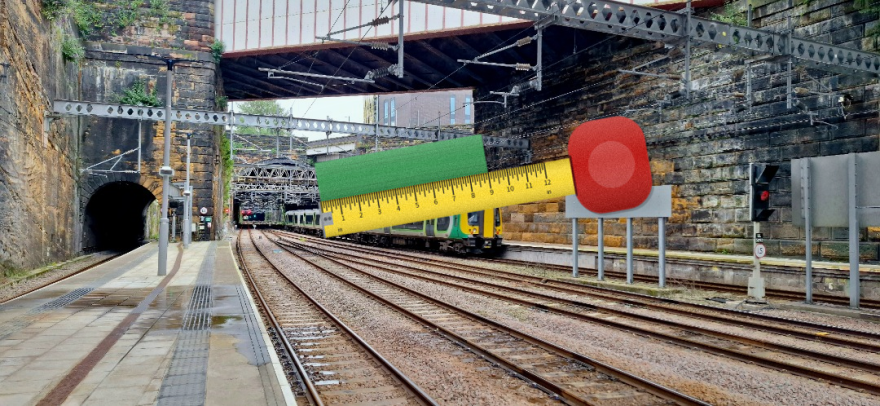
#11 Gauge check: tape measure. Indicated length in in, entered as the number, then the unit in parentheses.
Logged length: 9 (in)
